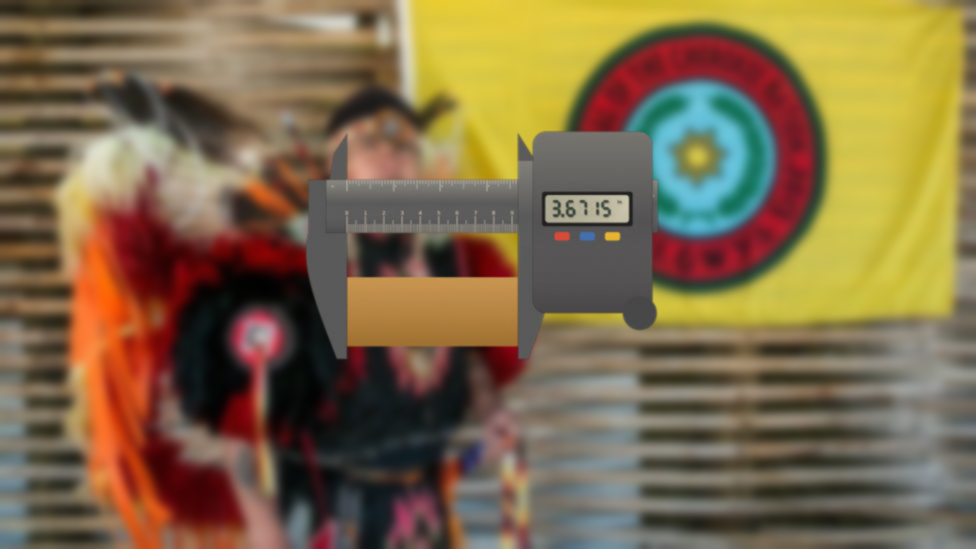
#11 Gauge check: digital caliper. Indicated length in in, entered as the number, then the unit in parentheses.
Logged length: 3.6715 (in)
